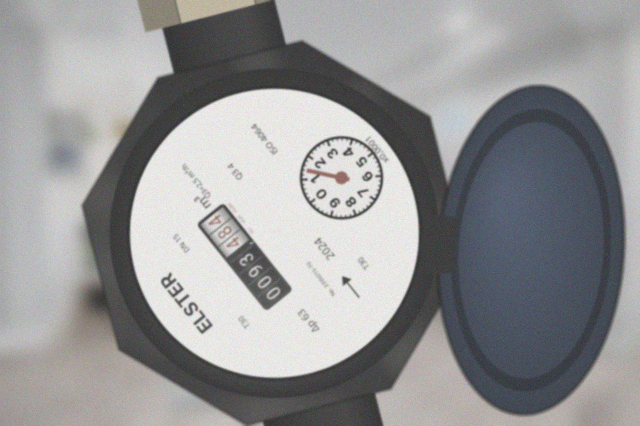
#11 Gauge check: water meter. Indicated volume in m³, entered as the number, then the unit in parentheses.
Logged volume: 93.4841 (m³)
